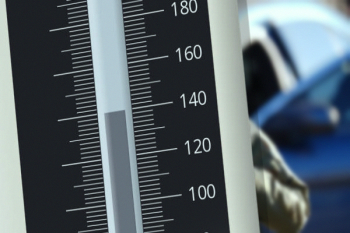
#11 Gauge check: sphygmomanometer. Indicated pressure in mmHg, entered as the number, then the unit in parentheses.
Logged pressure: 140 (mmHg)
